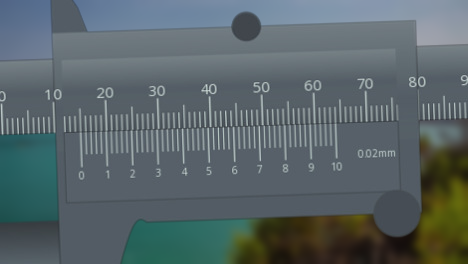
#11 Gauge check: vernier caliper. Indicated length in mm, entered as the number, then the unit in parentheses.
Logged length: 15.0 (mm)
